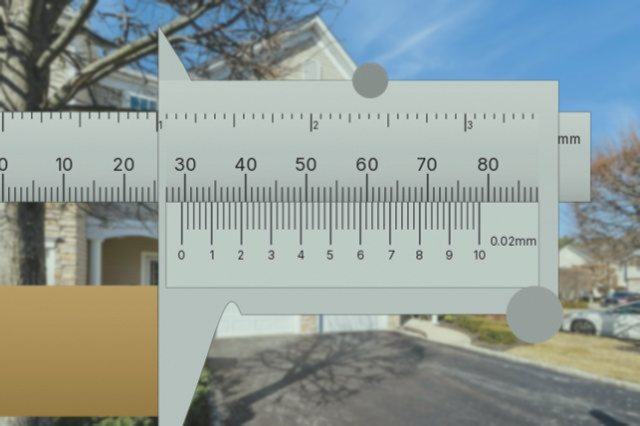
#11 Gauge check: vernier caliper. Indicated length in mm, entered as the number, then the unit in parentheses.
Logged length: 29.5 (mm)
